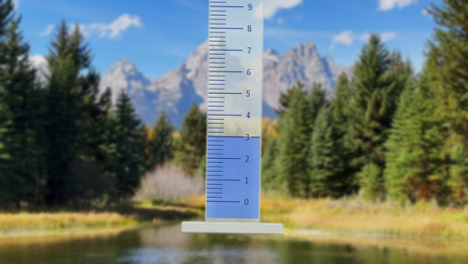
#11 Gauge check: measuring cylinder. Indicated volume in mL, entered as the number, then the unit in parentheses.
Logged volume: 3 (mL)
